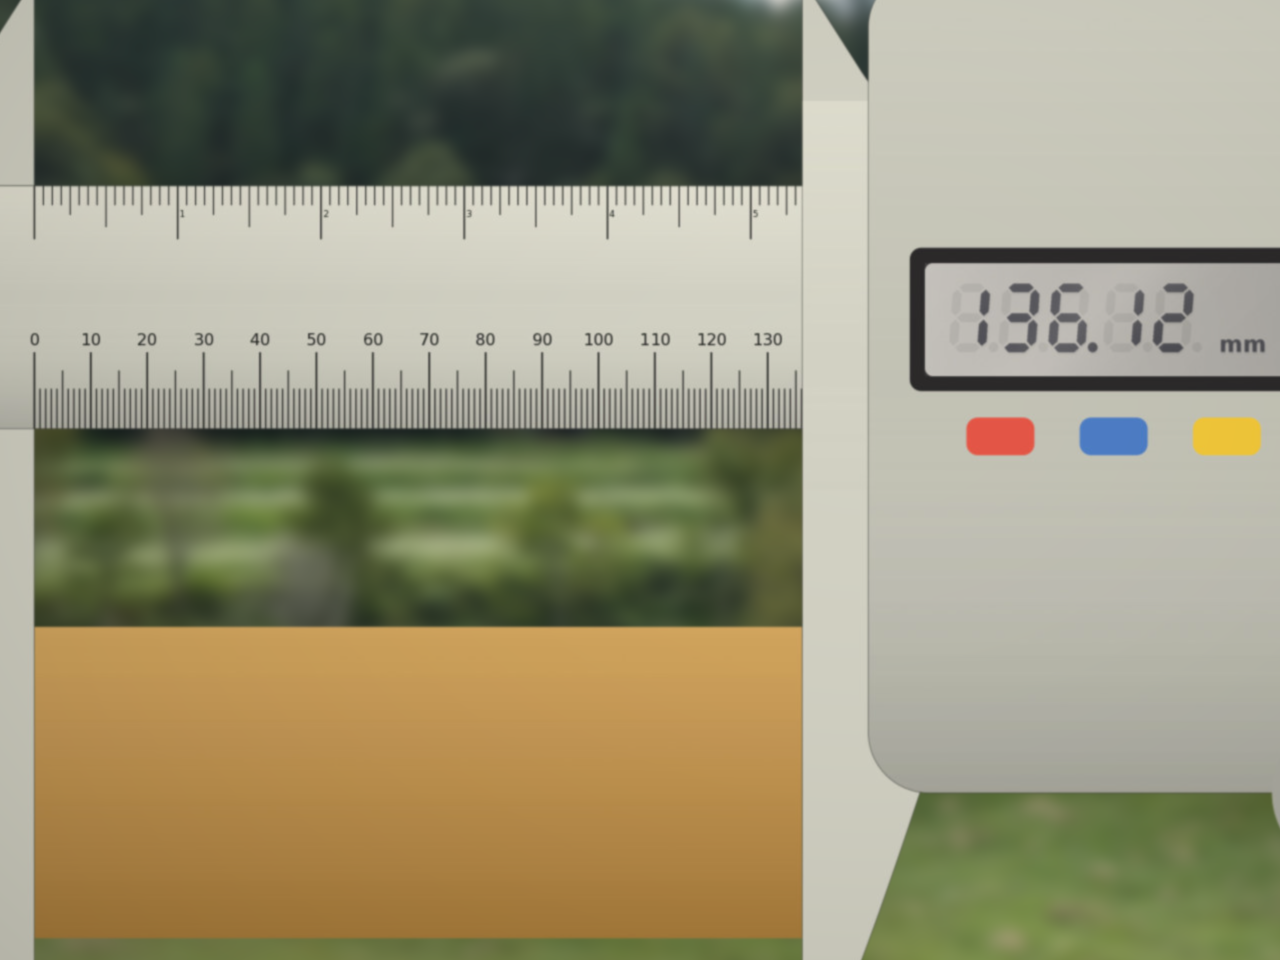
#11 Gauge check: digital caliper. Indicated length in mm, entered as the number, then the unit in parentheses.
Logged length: 136.12 (mm)
